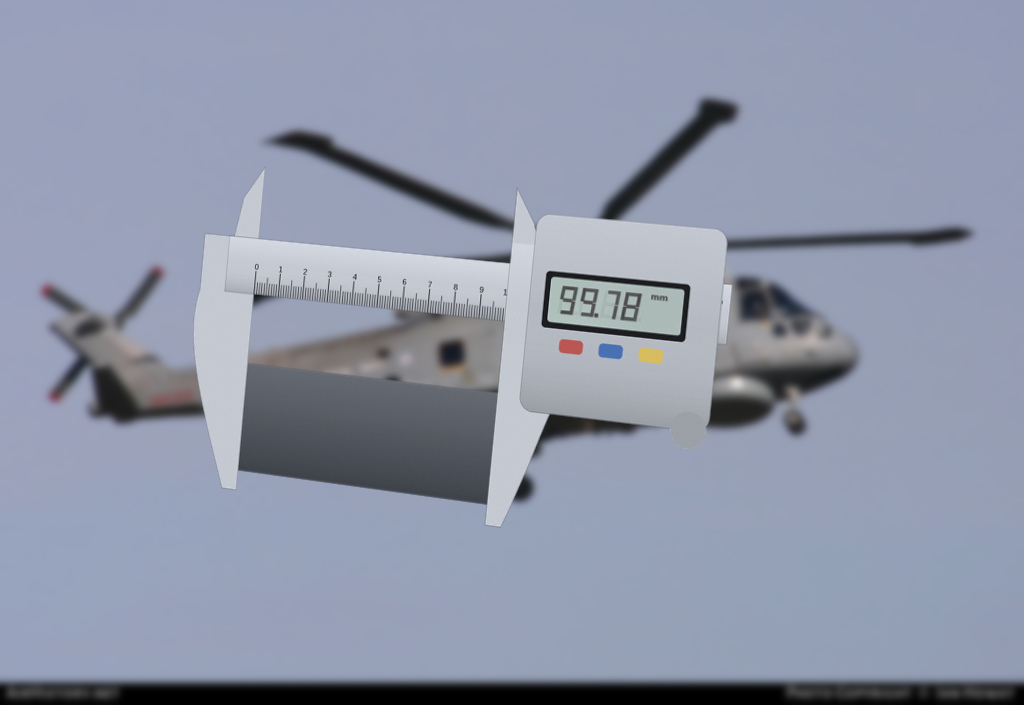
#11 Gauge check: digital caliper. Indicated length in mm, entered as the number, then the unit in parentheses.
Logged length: 99.78 (mm)
